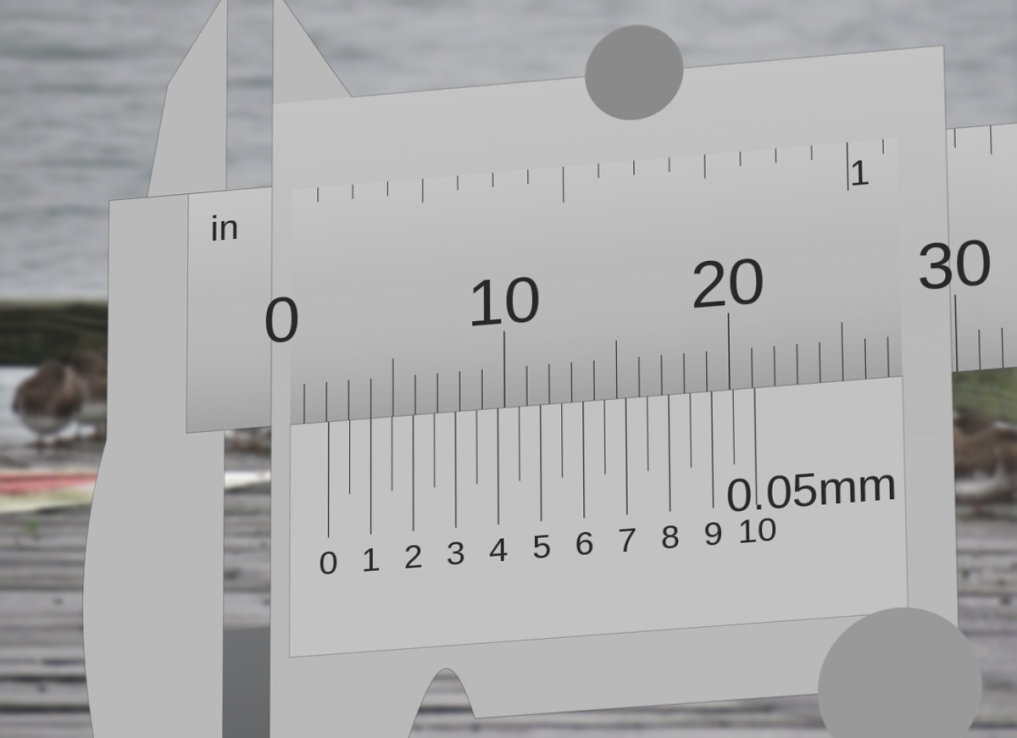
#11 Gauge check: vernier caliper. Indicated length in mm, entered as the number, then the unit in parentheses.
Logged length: 2.10 (mm)
